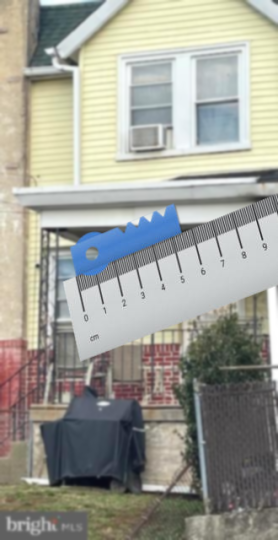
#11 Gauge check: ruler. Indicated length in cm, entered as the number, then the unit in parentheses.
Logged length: 5.5 (cm)
